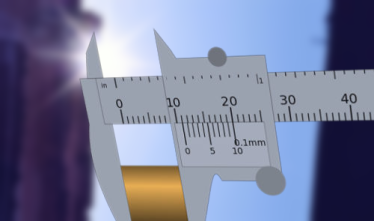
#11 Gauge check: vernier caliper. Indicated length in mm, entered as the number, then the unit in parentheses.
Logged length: 11.0 (mm)
